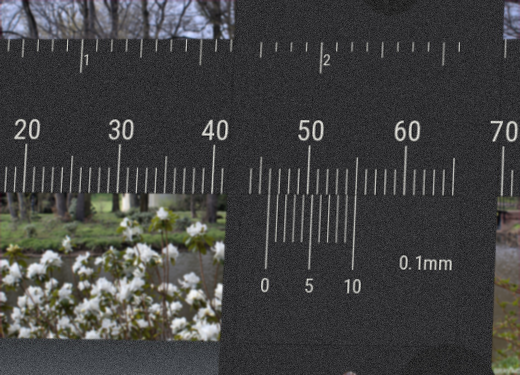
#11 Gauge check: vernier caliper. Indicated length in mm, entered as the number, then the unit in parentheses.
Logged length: 46.0 (mm)
